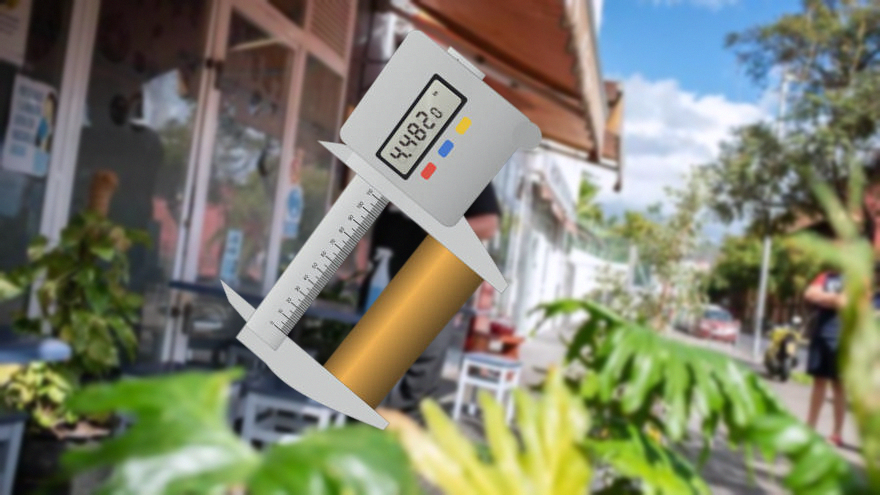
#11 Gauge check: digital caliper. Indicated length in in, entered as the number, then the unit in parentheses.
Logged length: 4.4820 (in)
